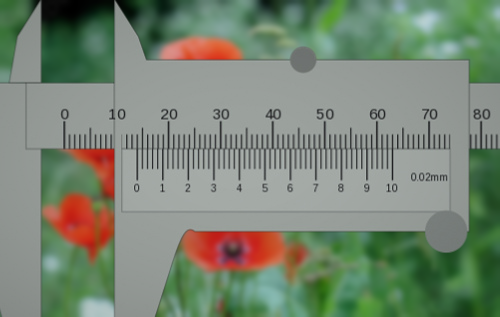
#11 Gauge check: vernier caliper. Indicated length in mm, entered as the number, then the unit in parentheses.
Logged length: 14.0 (mm)
